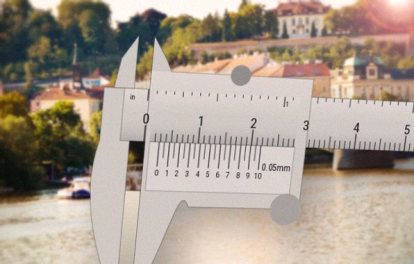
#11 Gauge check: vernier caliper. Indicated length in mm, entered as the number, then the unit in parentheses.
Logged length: 2.8 (mm)
